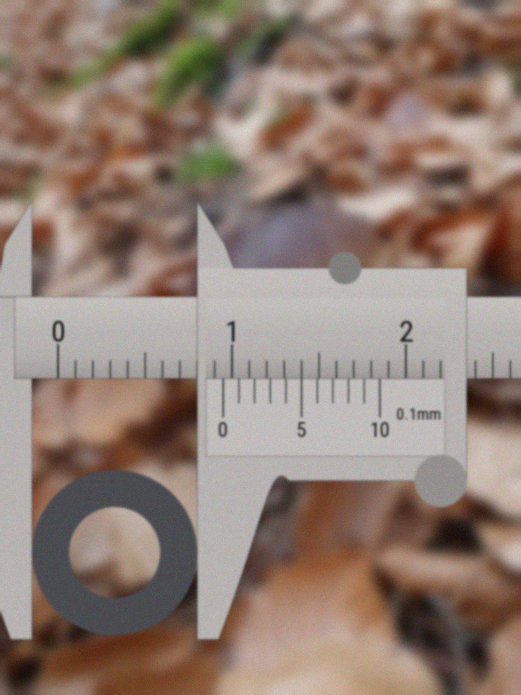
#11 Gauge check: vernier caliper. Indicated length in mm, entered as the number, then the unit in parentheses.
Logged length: 9.5 (mm)
